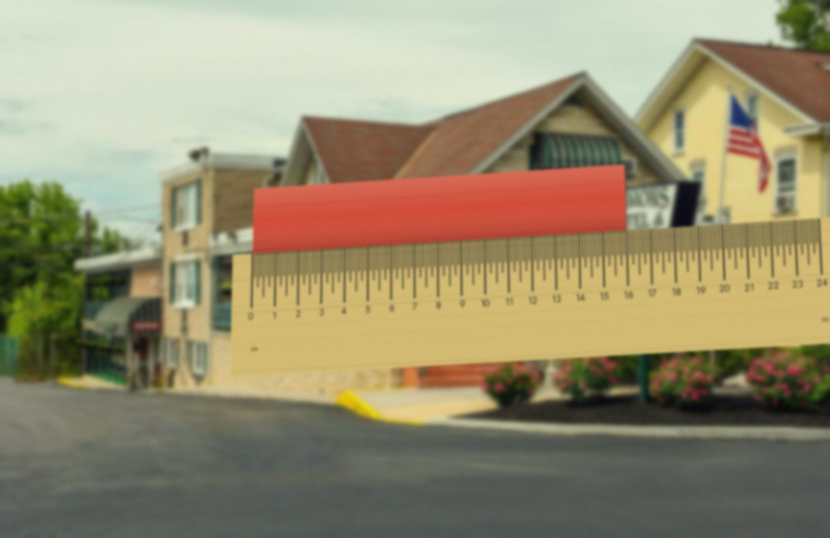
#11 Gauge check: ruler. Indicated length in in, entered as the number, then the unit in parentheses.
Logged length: 16 (in)
